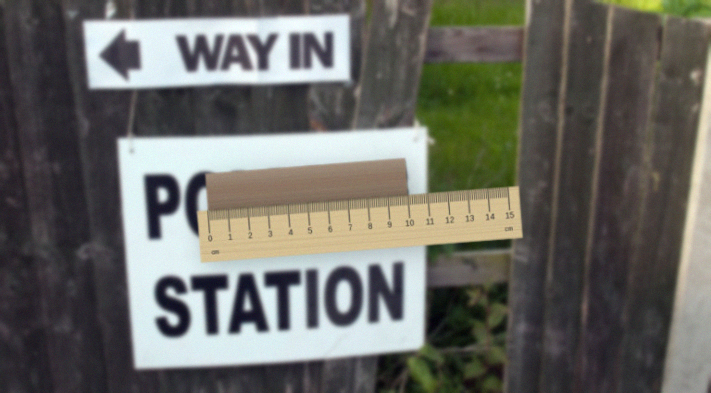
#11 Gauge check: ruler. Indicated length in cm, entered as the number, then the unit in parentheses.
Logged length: 10 (cm)
